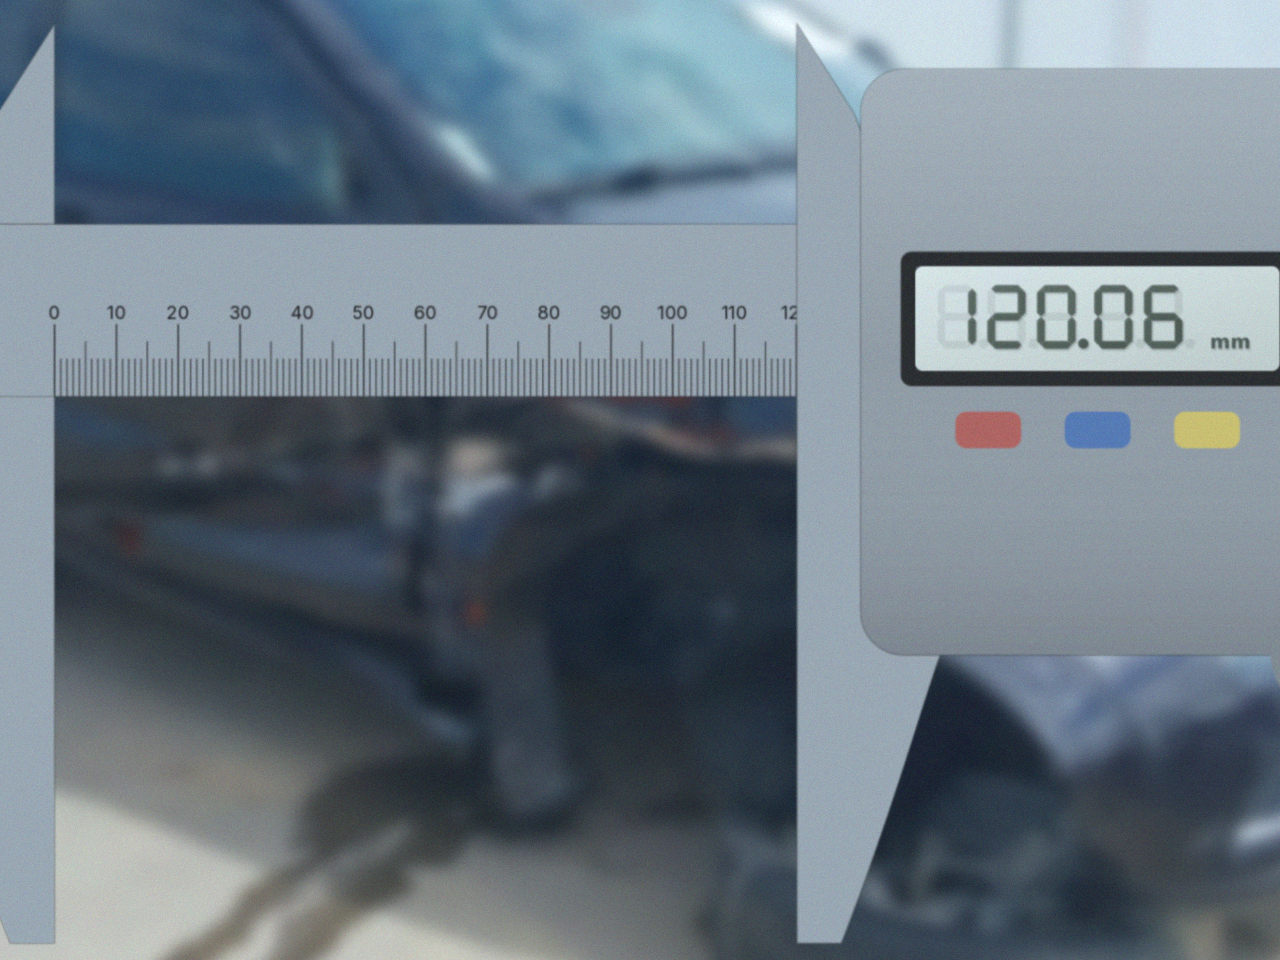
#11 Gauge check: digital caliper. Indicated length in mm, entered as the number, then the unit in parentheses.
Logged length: 120.06 (mm)
